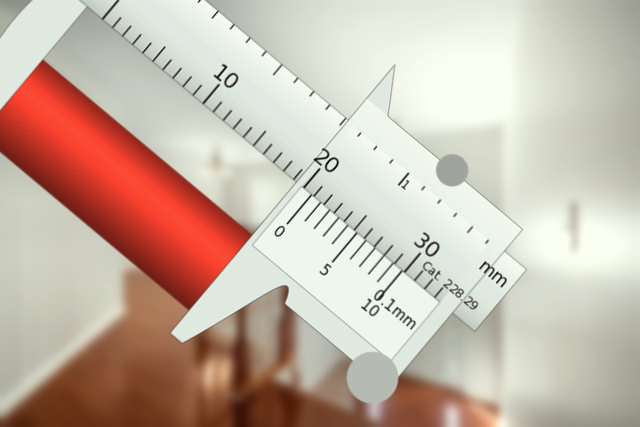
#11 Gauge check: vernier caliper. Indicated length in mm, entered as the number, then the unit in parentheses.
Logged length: 20.8 (mm)
